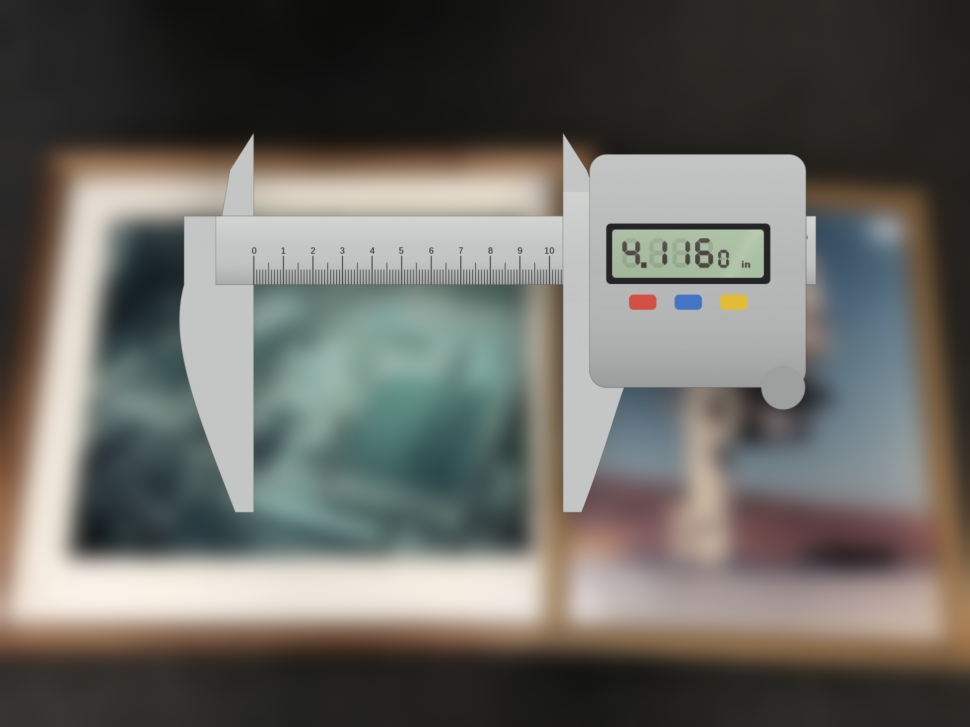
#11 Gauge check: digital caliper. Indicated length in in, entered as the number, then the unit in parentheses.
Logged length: 4.1160 (in)
